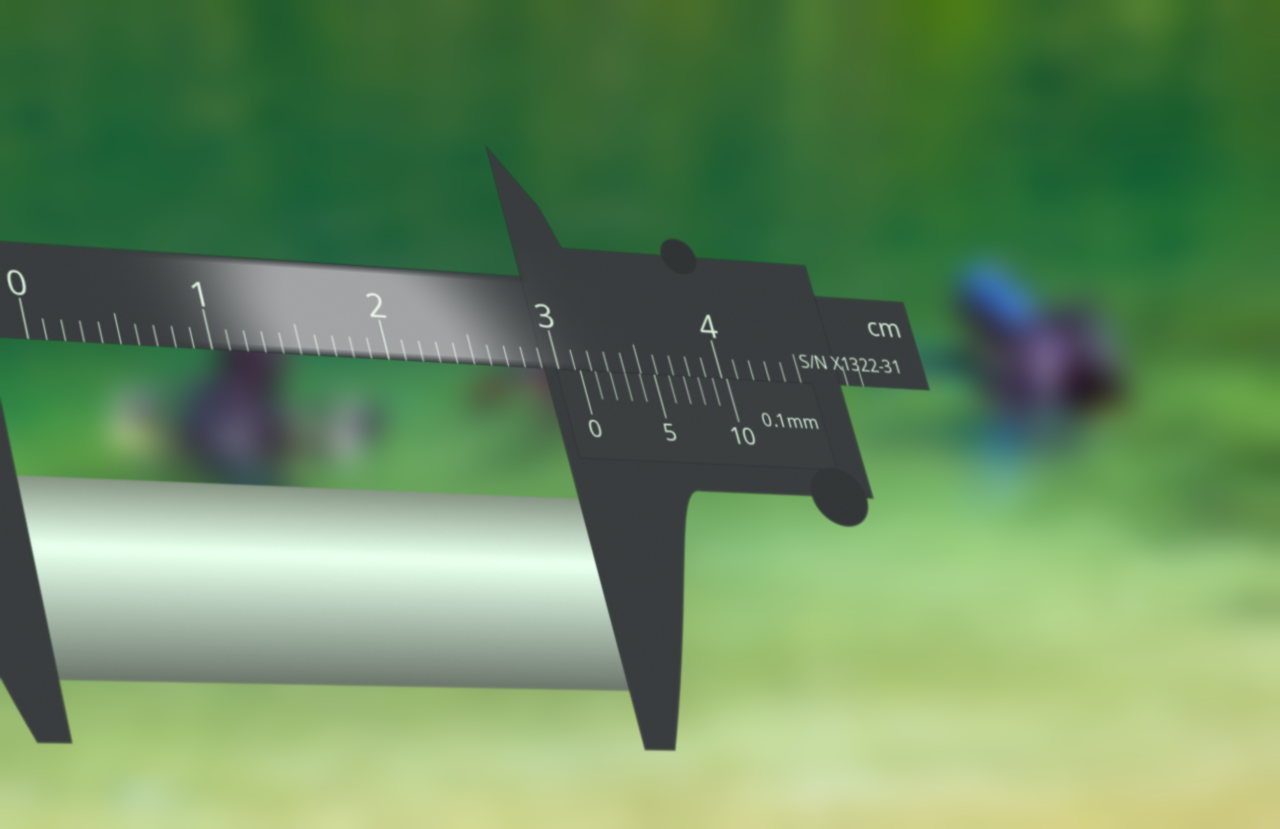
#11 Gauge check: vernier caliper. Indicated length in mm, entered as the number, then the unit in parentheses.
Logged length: 31.3 (mm)
